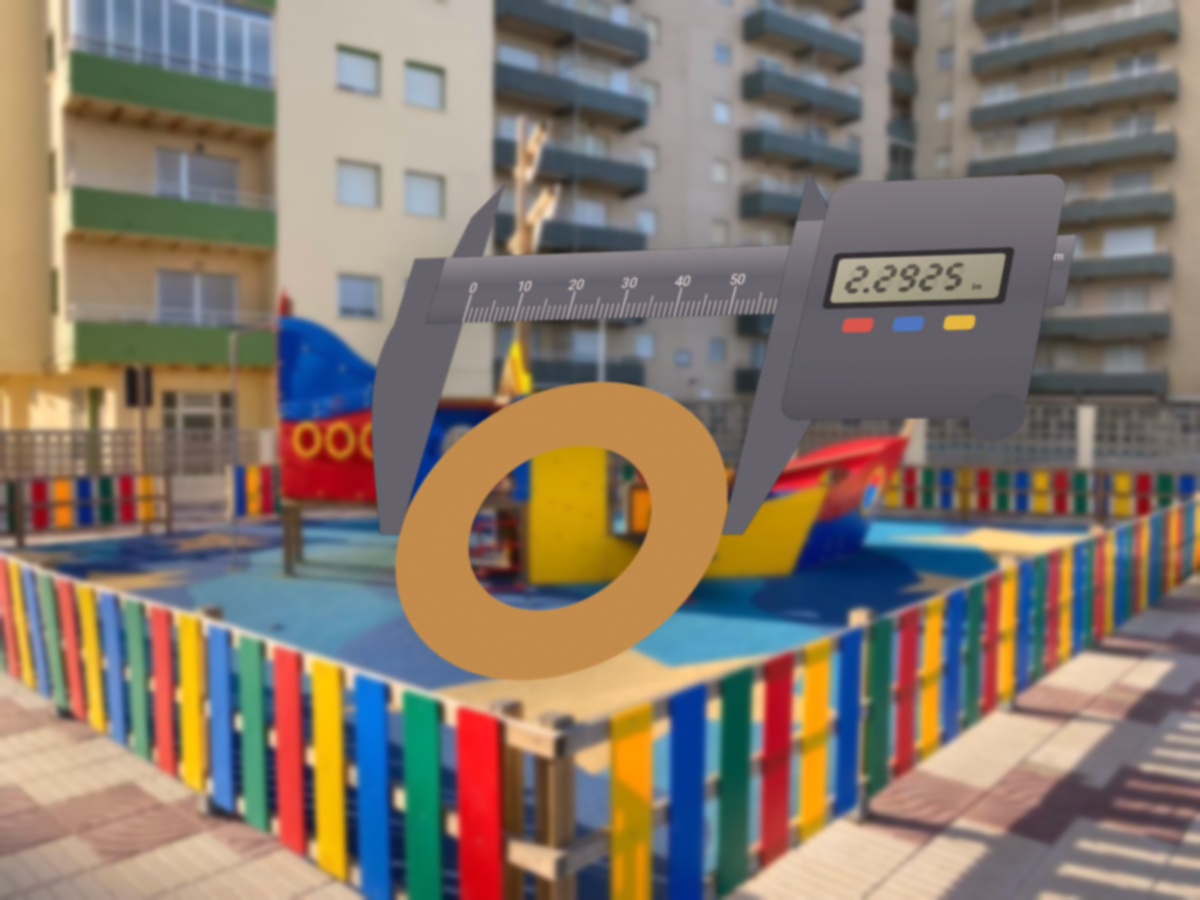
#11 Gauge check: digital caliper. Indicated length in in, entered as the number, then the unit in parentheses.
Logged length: 2.2925 (in)
